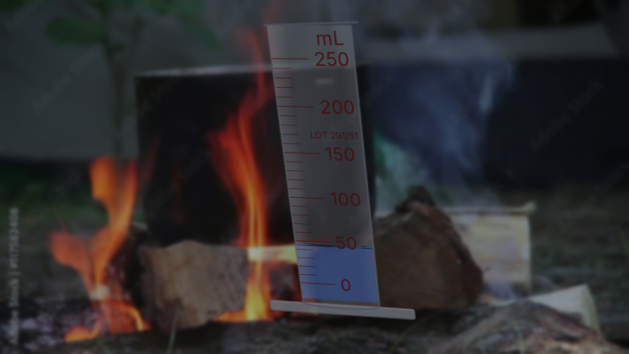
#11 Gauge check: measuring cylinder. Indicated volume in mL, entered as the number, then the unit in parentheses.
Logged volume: 45 (mL)
